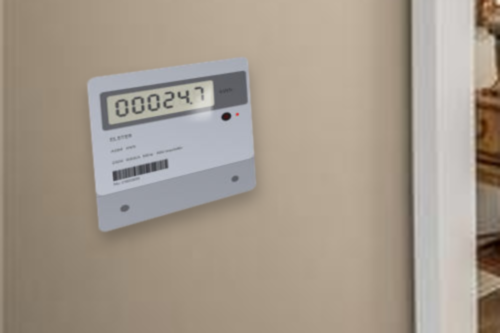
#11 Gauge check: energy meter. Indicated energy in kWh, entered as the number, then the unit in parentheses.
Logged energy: 24.7 (kWh)
